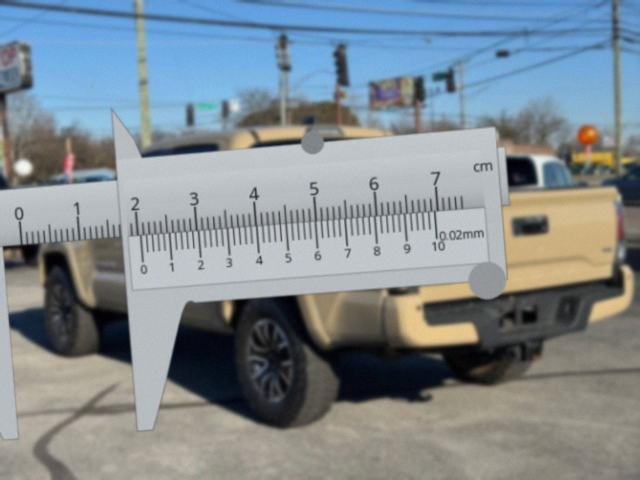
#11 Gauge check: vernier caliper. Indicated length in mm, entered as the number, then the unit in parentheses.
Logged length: 20.5 (mm)
